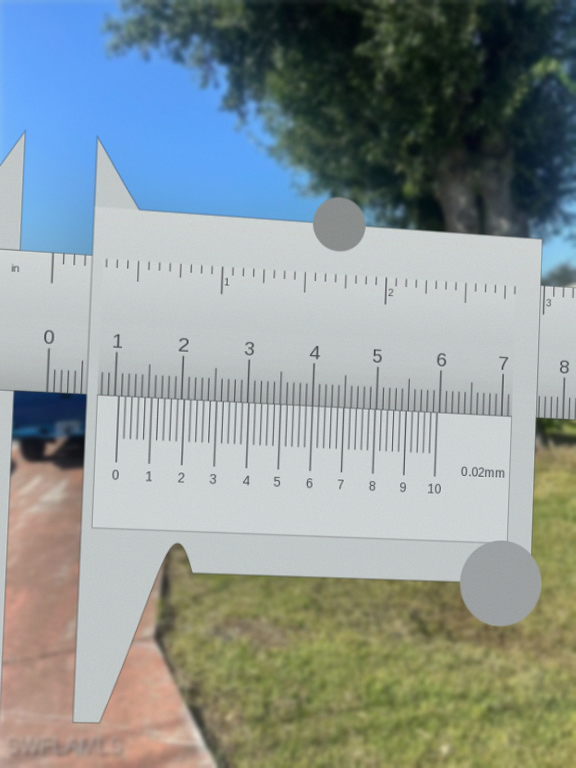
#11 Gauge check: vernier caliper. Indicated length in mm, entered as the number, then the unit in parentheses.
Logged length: 10.6 (mm)
